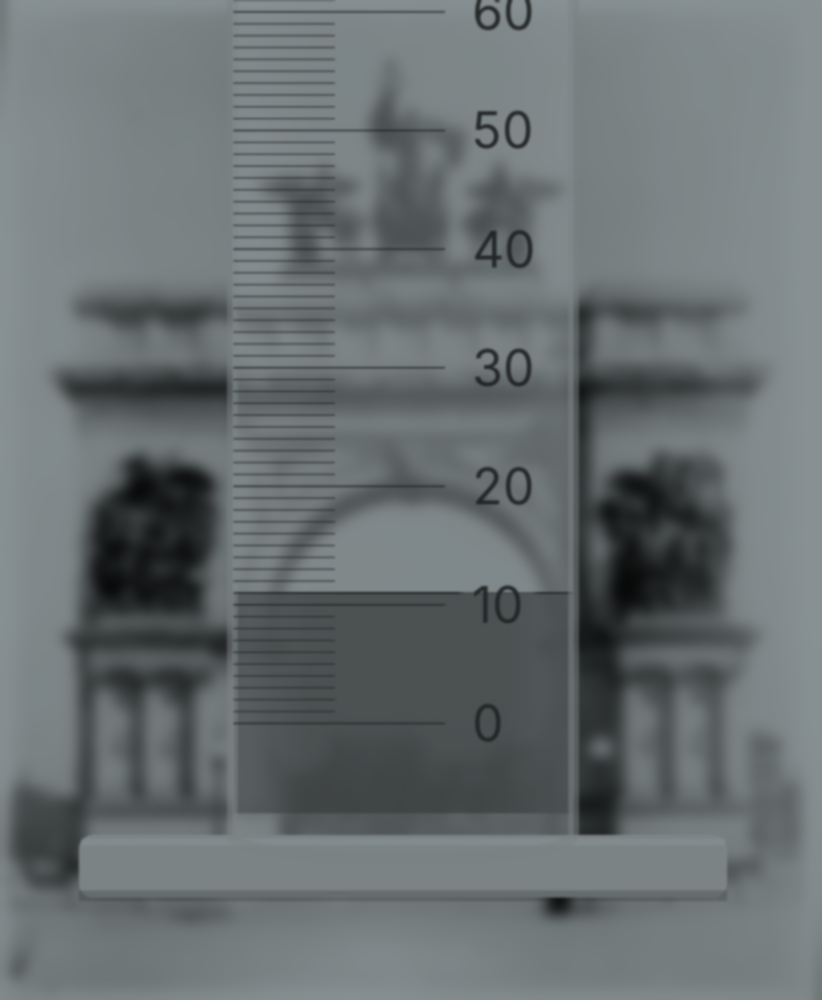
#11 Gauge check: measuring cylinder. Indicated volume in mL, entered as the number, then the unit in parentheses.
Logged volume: 11 (mL)
